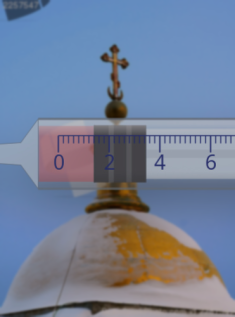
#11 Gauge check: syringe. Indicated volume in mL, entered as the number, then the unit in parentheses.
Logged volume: 1.4 (mL)
